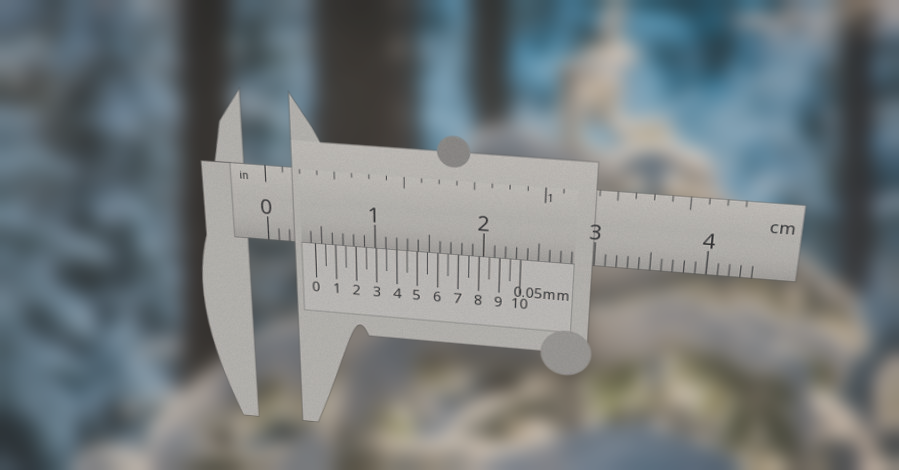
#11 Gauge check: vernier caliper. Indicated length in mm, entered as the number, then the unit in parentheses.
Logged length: 4.4 (mm)
